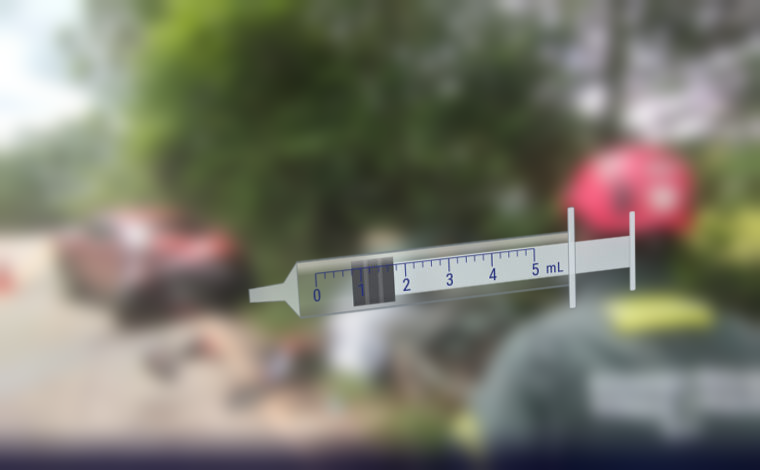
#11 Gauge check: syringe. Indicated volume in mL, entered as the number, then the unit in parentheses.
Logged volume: 0.8 (mL)
